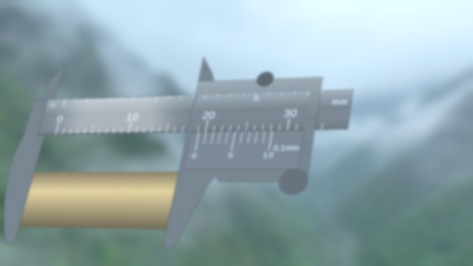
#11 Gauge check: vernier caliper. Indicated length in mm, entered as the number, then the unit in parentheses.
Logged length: 19.2 (mm)
